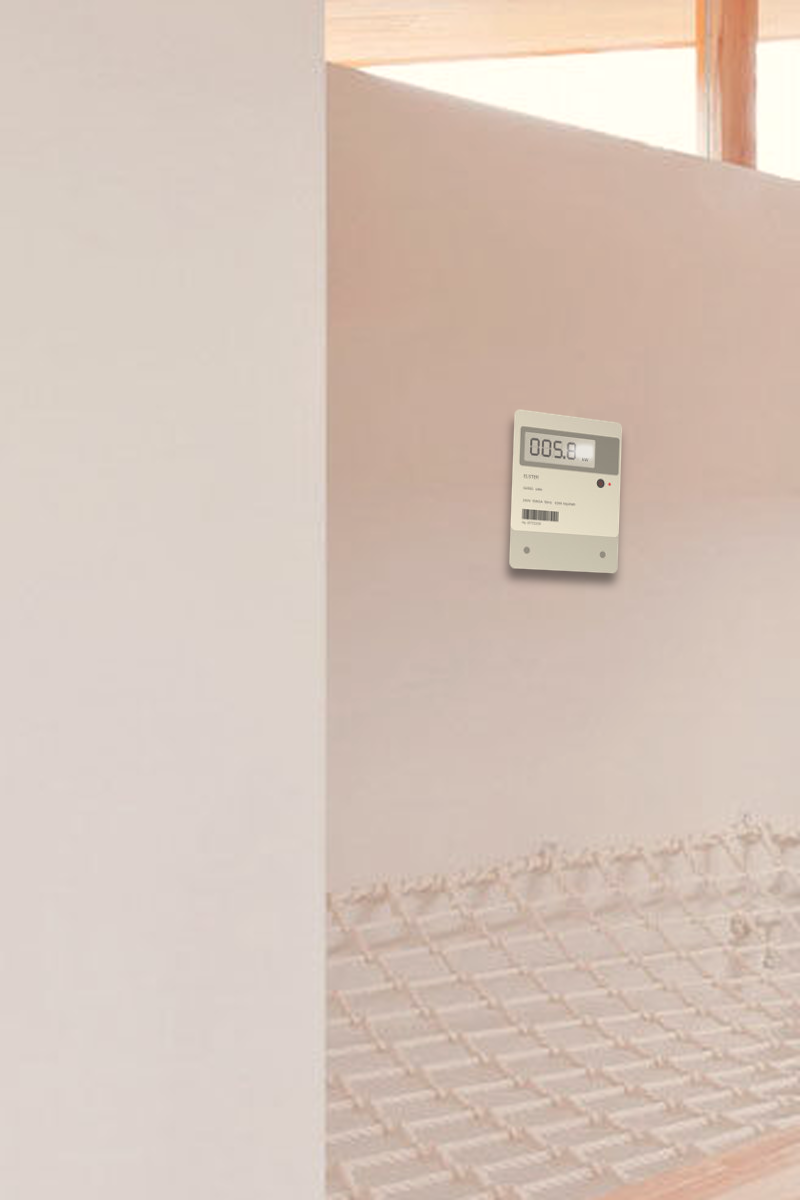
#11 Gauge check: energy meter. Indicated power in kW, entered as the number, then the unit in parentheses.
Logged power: 5.8 (kW)
